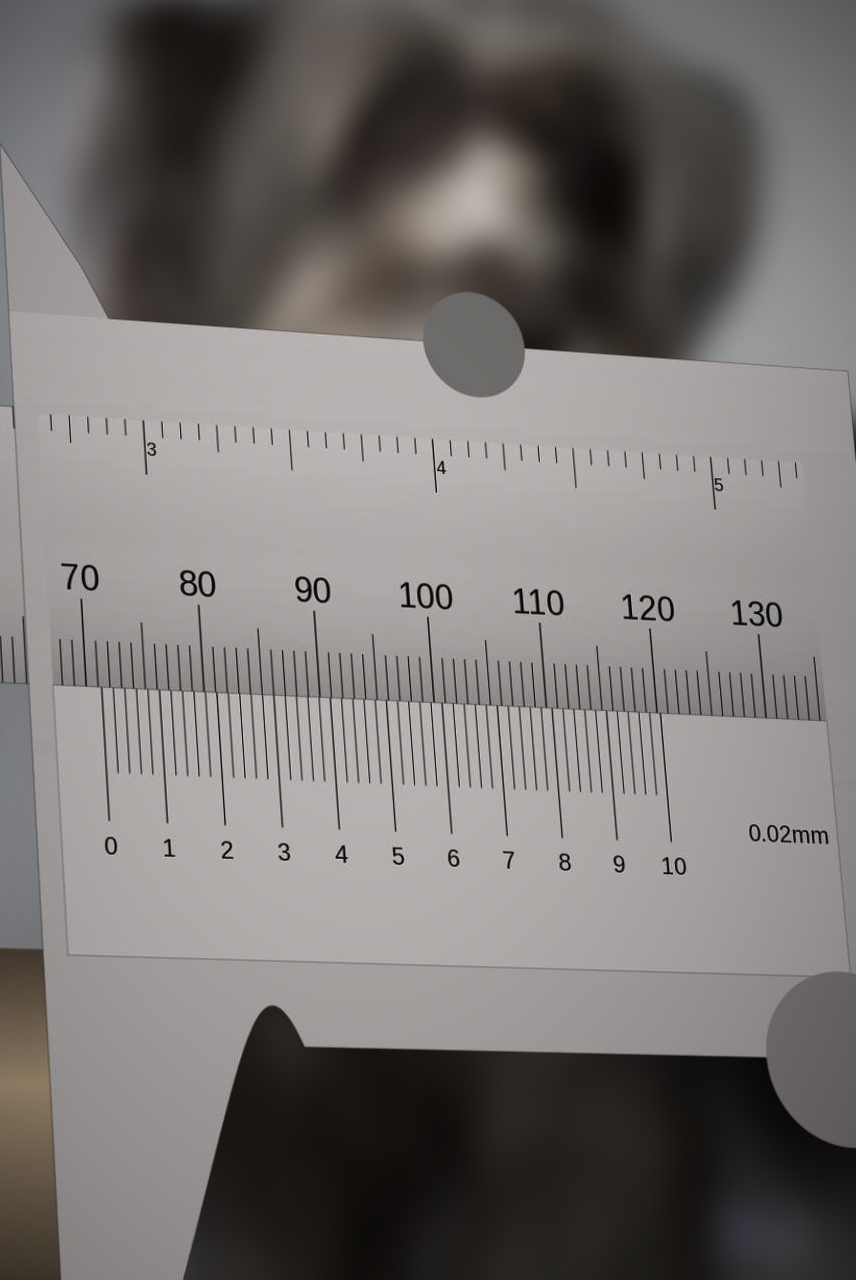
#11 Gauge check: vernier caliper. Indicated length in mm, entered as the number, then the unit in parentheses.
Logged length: 71.3 (mm)
